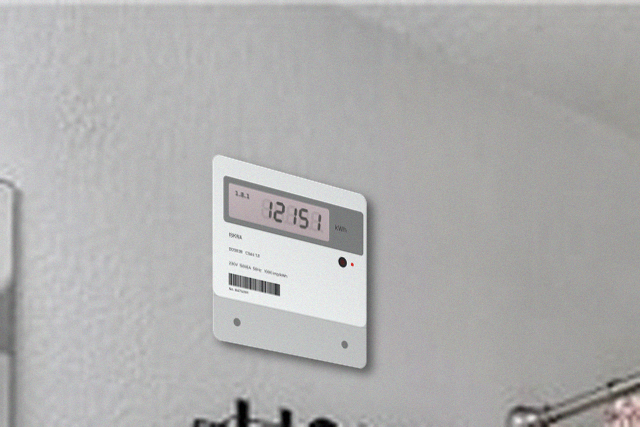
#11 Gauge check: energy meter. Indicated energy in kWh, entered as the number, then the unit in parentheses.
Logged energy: 12151 (kWh)
